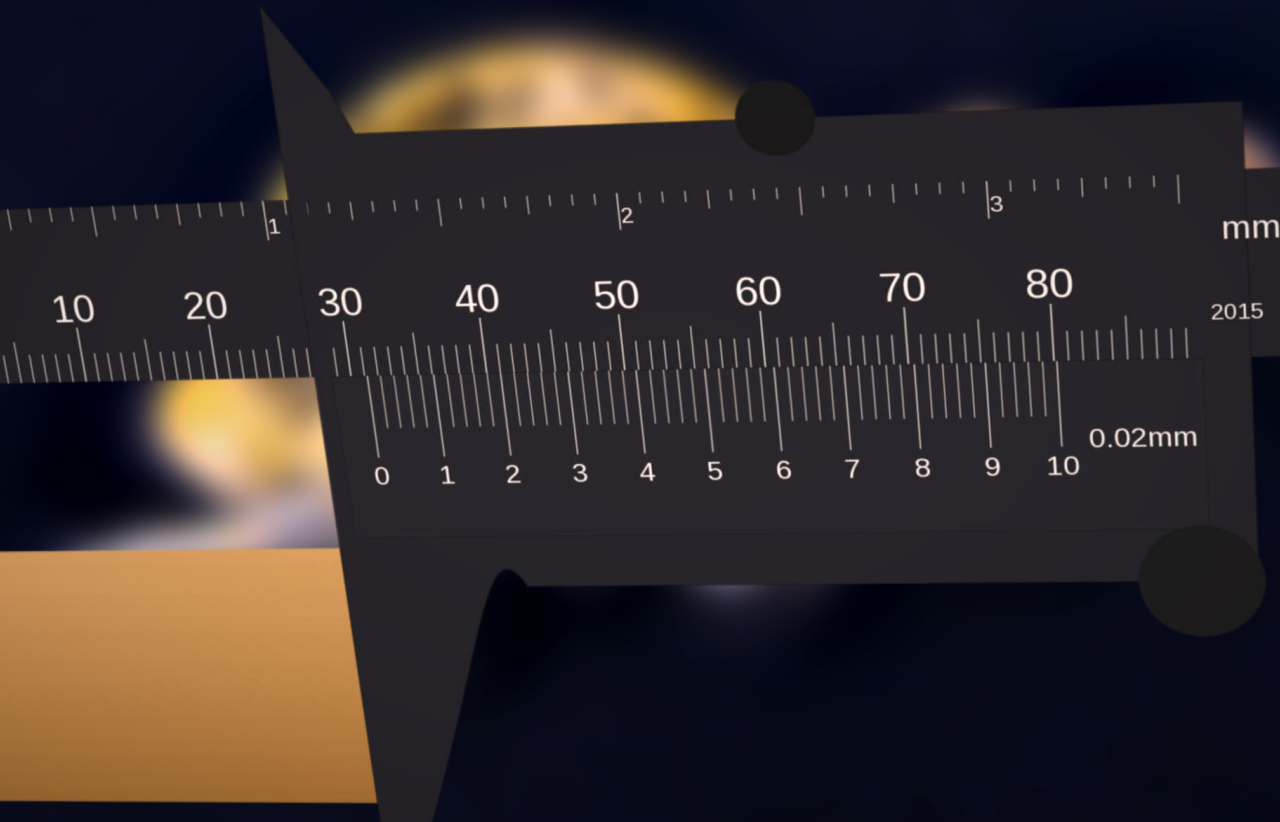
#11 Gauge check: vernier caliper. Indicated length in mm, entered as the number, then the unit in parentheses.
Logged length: 31.2 (mm)
